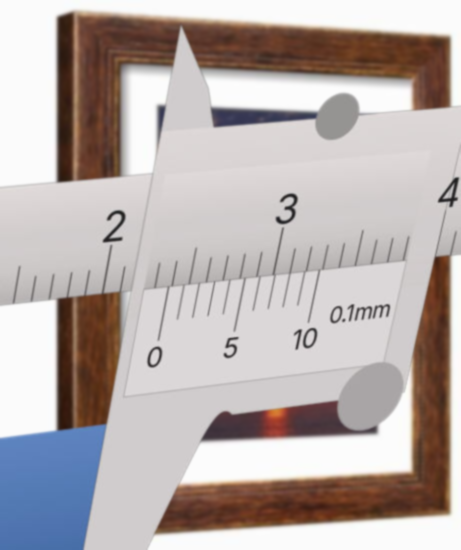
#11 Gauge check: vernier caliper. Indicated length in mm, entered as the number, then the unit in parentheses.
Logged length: 23.8 (mm)
